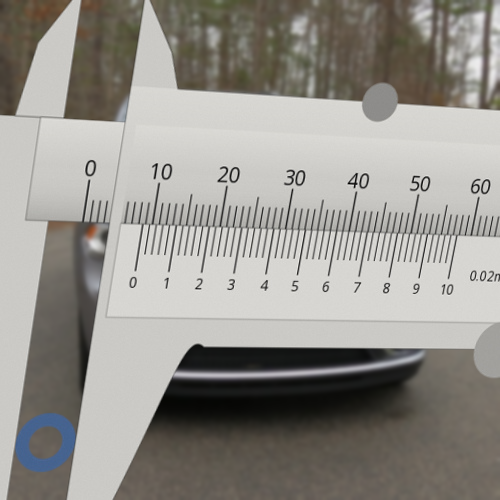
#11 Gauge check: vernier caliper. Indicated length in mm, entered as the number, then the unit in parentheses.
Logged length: 8.6 (mm)
